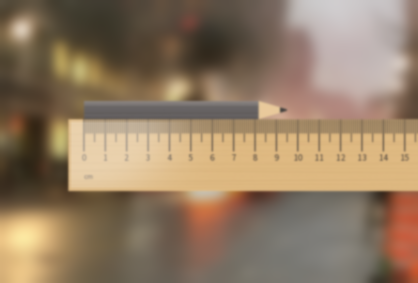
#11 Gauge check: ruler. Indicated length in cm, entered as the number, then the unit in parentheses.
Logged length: 9.5 (cm)
